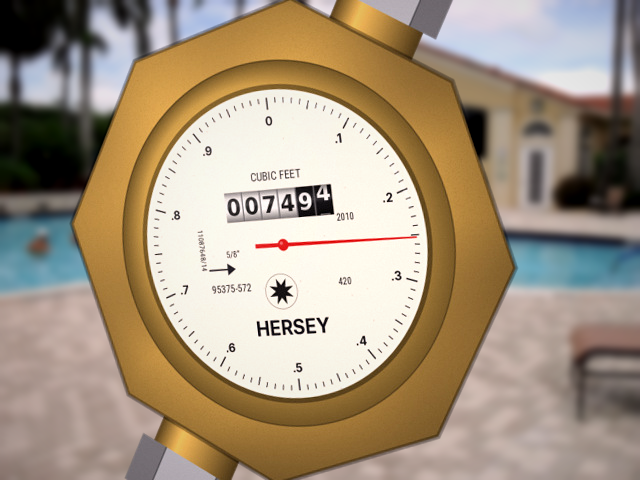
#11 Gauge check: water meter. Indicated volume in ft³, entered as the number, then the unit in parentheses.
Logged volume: 7494.25 (ft³)
